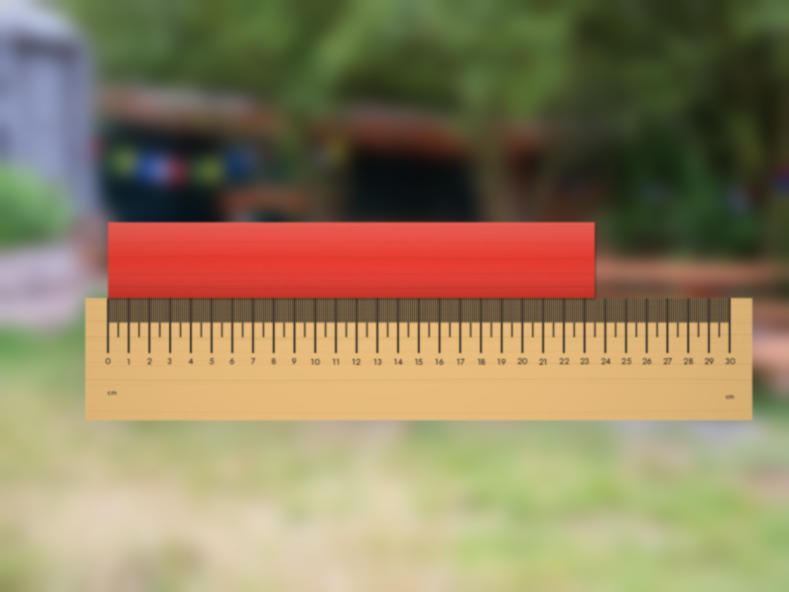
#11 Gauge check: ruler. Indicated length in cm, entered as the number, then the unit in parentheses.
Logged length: 23.5 (cm)
